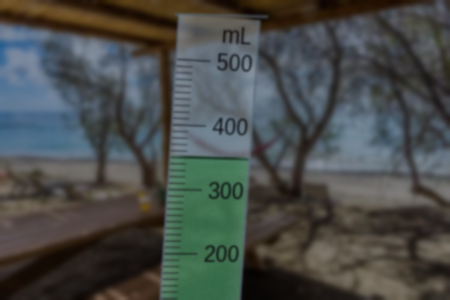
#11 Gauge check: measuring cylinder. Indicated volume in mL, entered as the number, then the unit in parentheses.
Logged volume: 350 (mL)
